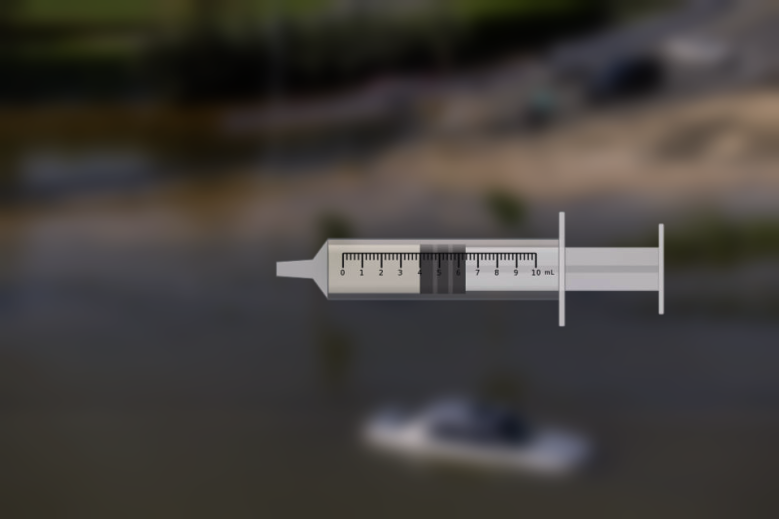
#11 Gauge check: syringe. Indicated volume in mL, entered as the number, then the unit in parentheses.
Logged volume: 4 (mL)
